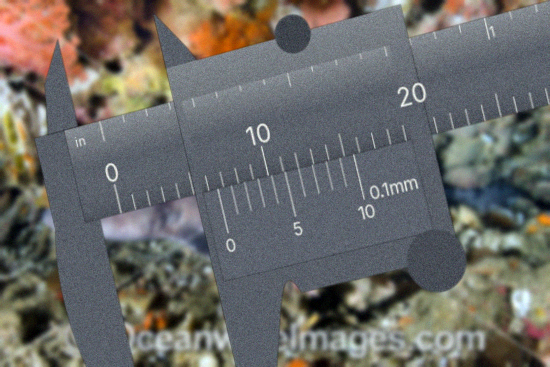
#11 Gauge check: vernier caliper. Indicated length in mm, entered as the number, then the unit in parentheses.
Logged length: 6.6 (mm)
